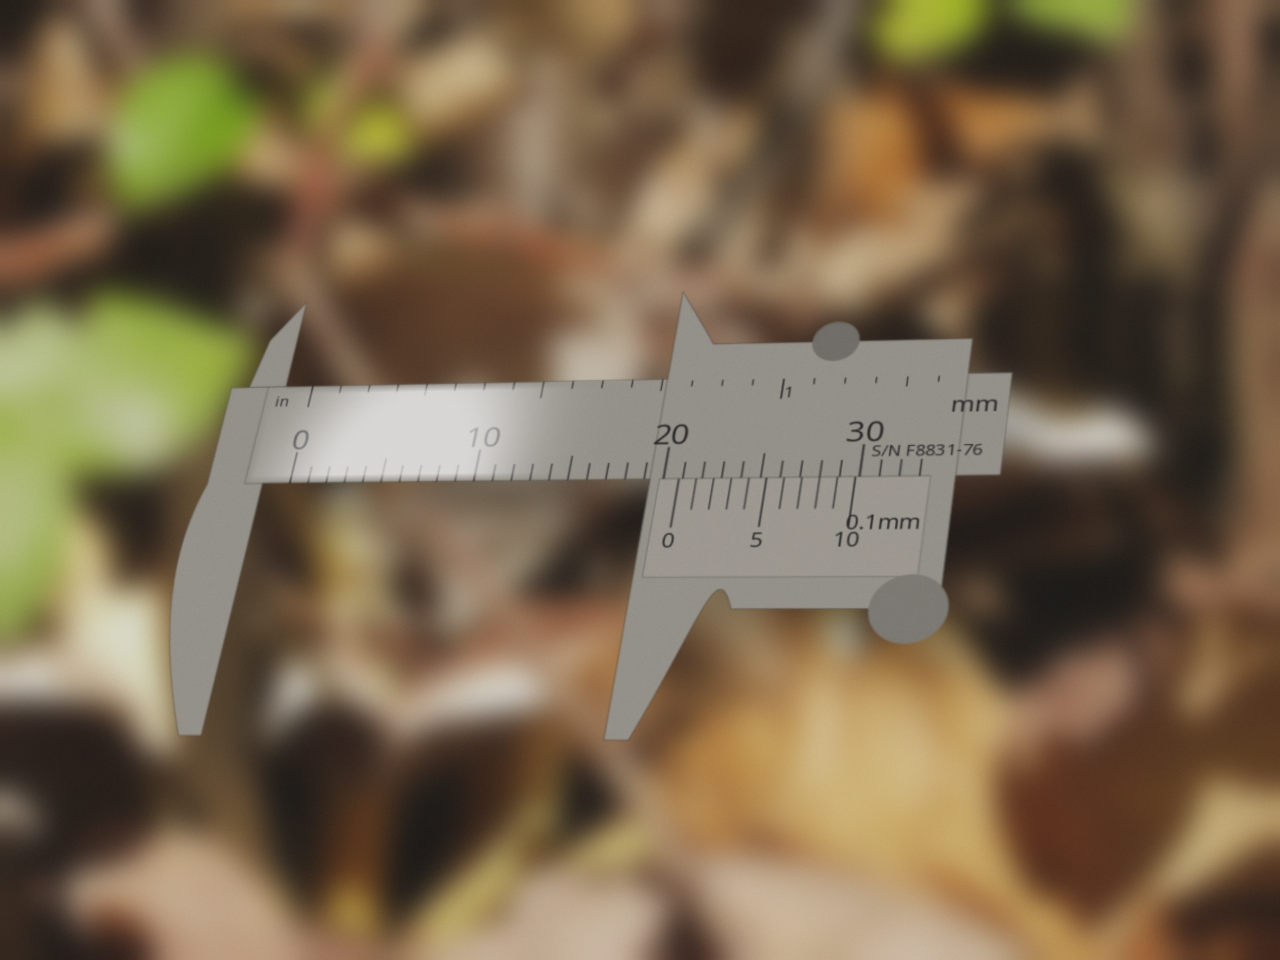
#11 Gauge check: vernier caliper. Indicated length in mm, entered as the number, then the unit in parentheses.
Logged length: 20.8 (mm)
